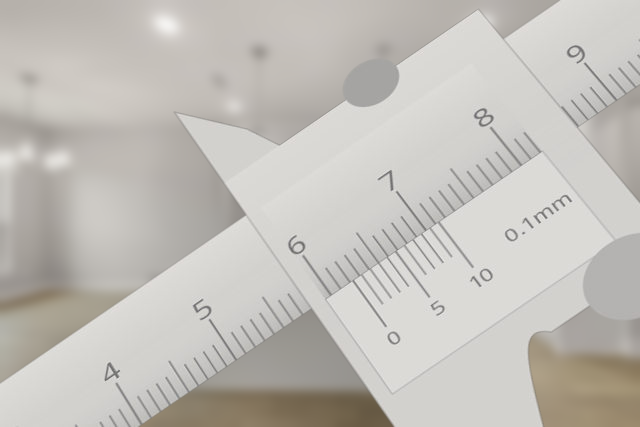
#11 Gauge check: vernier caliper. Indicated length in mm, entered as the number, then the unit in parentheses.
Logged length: 62.3 (mm)
